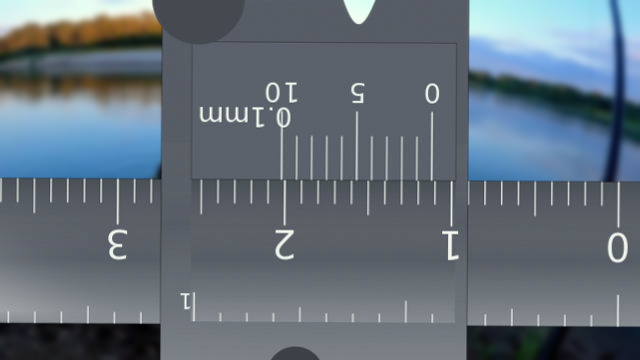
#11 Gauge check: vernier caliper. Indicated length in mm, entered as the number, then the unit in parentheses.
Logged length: 11.2 (mm)
